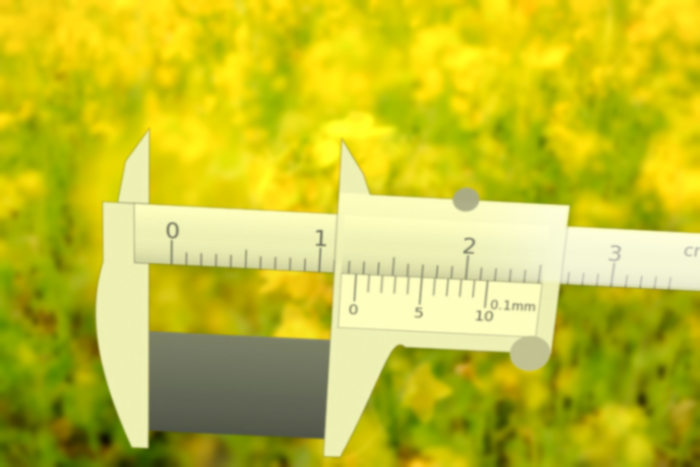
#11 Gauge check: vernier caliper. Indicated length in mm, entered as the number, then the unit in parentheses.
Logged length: 12.5 (mm)
